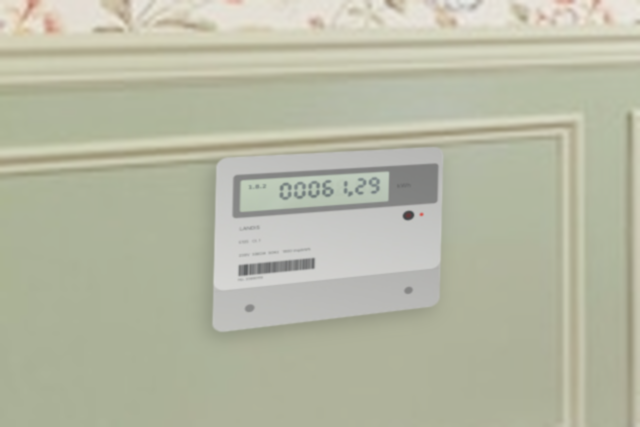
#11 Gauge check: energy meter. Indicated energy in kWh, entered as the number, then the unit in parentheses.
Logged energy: 61.29 (kWh)
